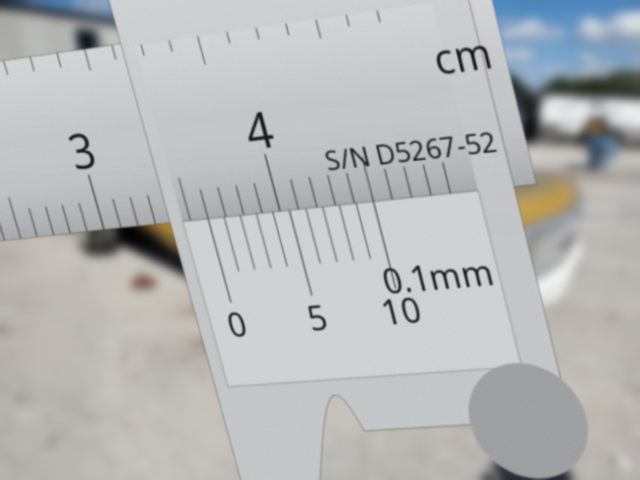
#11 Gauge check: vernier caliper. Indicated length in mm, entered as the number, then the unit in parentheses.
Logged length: 36.0 (mm)
